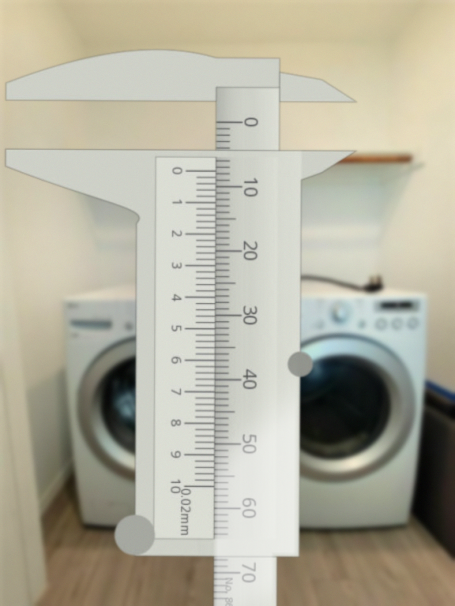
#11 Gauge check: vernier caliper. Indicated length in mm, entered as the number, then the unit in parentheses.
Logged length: 7.6 (mm)
